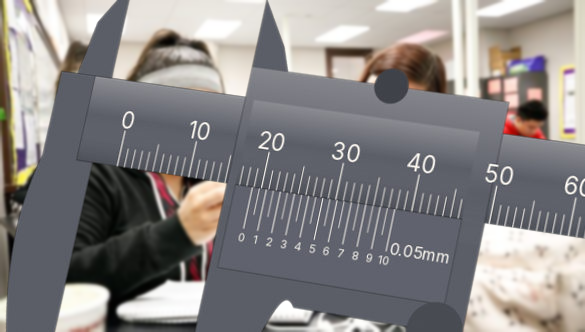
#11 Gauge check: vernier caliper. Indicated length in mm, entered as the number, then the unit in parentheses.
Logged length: 18.8 (mm)
